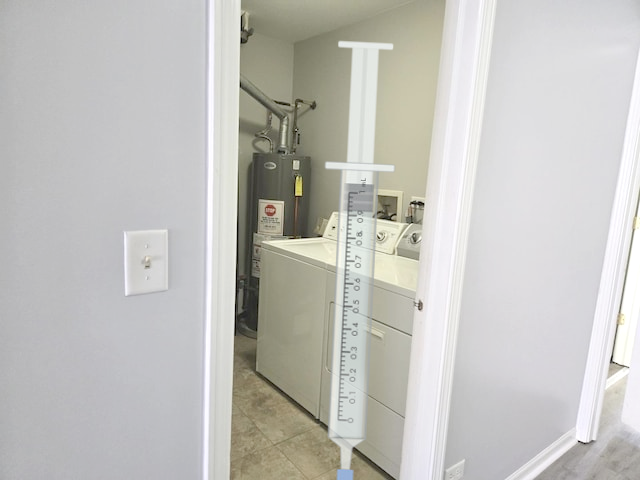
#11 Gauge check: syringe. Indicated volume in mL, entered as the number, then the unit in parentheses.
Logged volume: 0.92 (mL)
